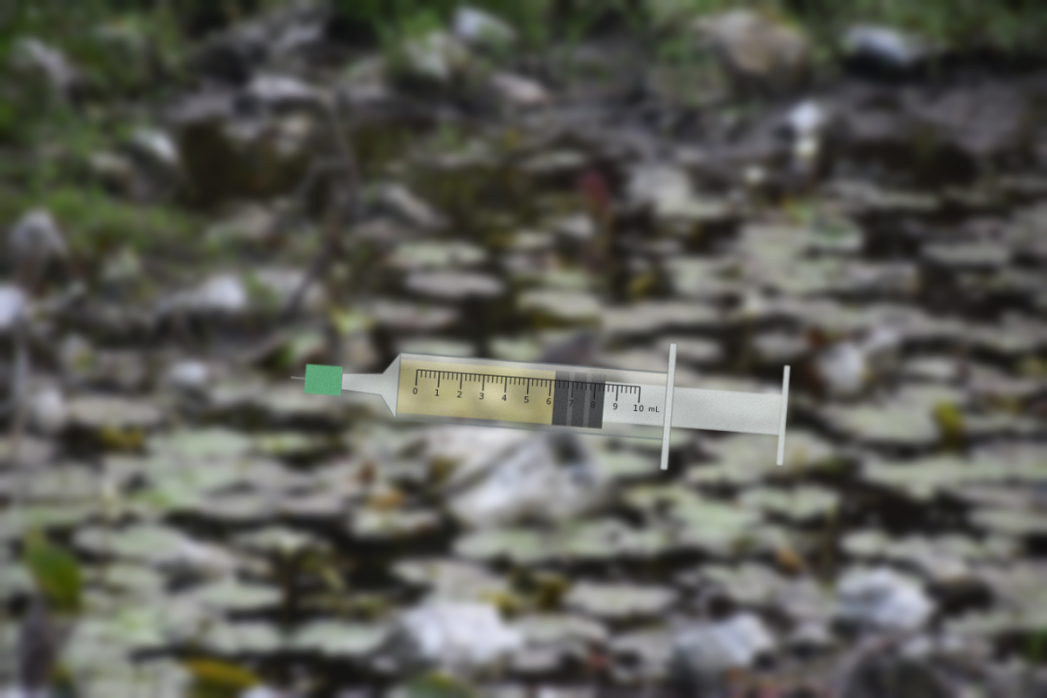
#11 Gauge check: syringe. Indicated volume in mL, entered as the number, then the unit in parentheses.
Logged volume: 6.2 (mL)
